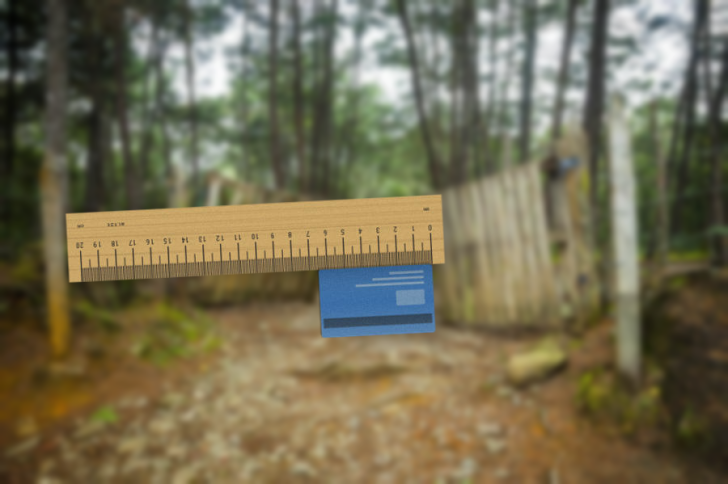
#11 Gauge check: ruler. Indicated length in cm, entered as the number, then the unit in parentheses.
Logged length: 6.5 (cm)
